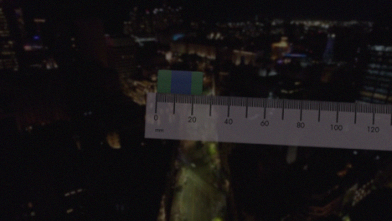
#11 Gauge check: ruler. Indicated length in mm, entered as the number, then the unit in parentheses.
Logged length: 25 (mm)
